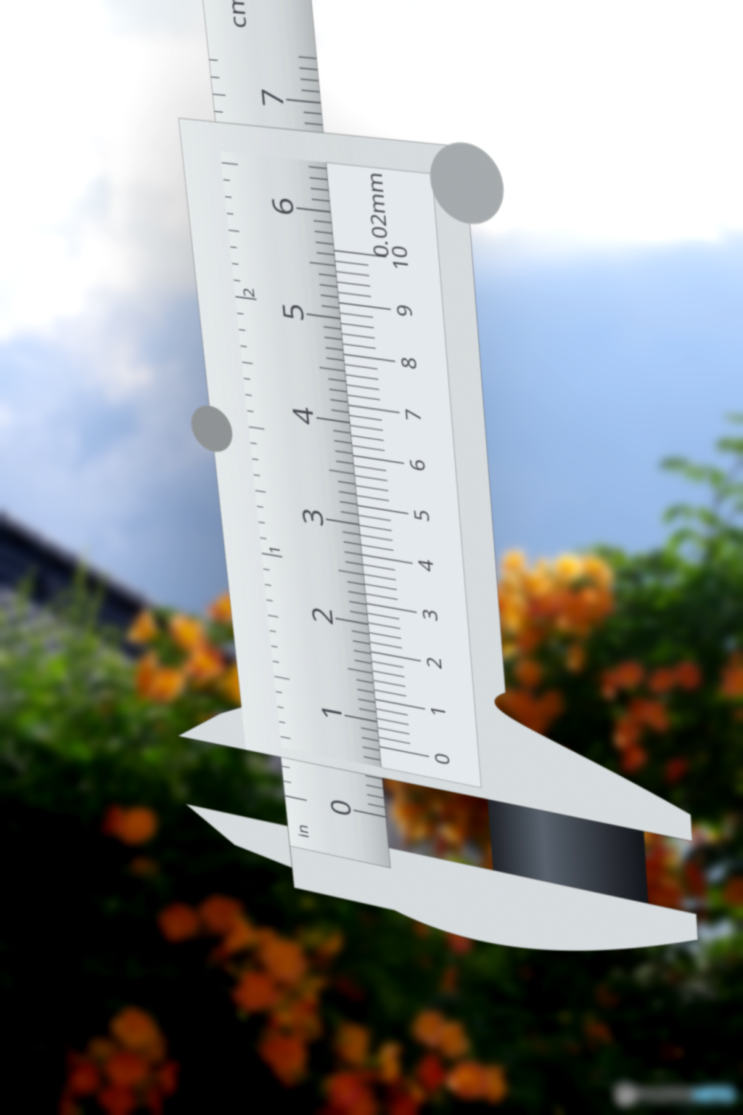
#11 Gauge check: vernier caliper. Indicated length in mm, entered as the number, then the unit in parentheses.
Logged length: 7.4 (mm)
